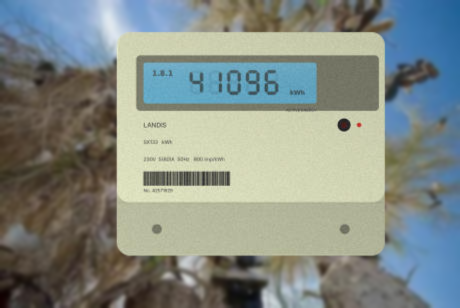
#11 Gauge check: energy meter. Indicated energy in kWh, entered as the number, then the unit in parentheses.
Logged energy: 41096 (kWh)
